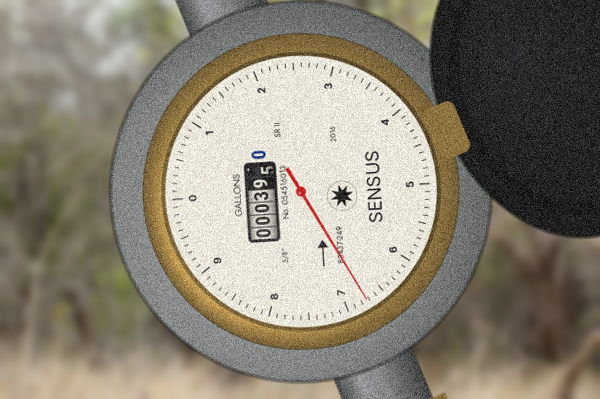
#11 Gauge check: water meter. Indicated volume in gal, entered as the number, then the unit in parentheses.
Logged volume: 3946.7 (gal)
